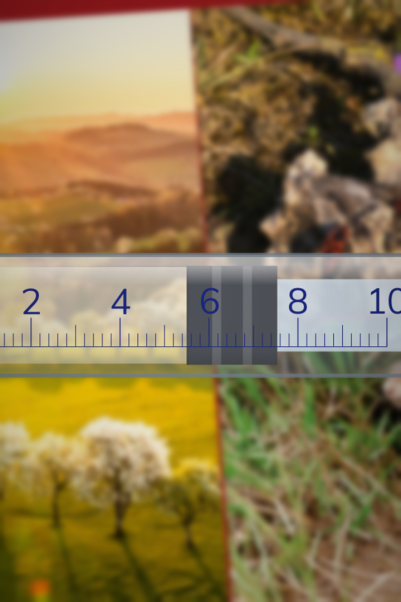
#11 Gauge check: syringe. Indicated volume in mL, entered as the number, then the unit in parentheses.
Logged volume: 5.5 (mL)
